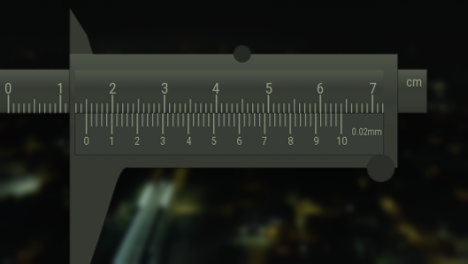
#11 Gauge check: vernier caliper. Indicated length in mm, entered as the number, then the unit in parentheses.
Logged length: 15.0 (mm)
